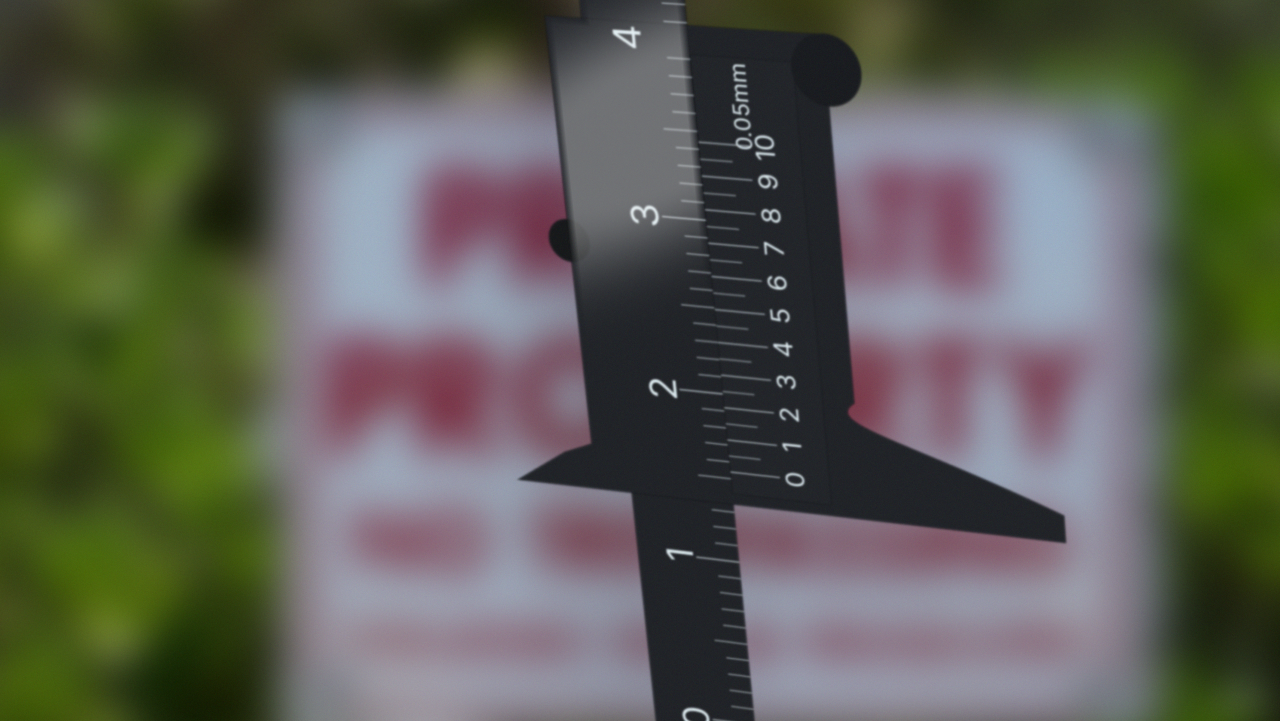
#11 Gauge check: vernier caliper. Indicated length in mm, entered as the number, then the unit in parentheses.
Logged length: 15.4 (mm)
